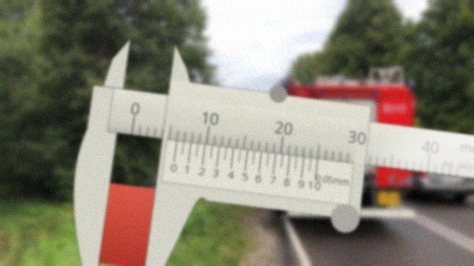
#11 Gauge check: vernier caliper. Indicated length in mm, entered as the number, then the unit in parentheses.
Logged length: 6.0 (mm)
